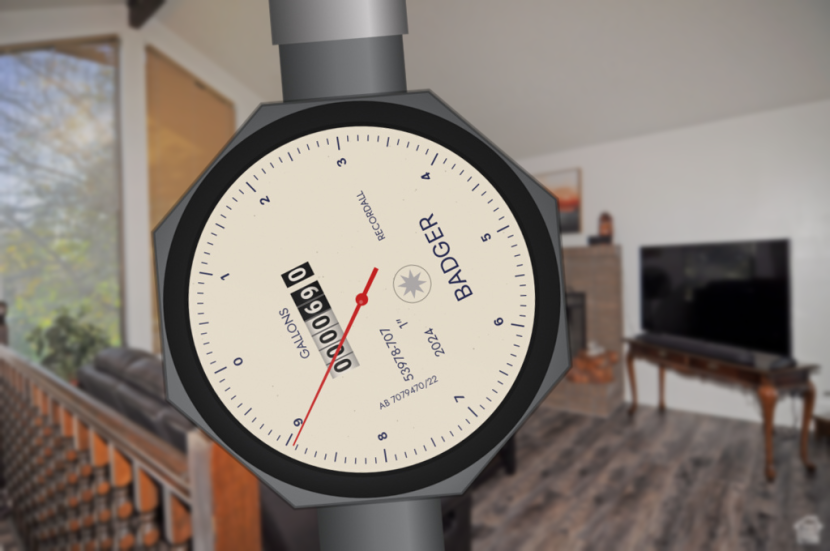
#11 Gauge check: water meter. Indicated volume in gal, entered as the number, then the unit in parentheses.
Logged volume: 688.9 (gal)
